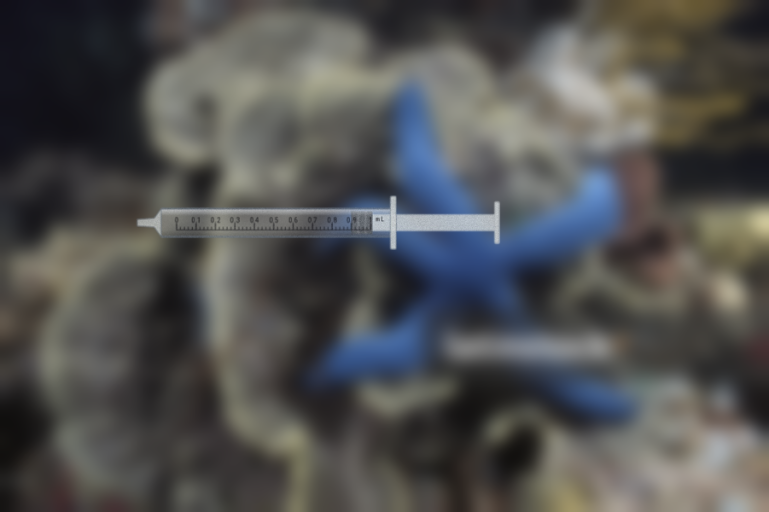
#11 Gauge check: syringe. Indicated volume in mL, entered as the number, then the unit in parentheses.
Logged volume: 0.9 (mL)
